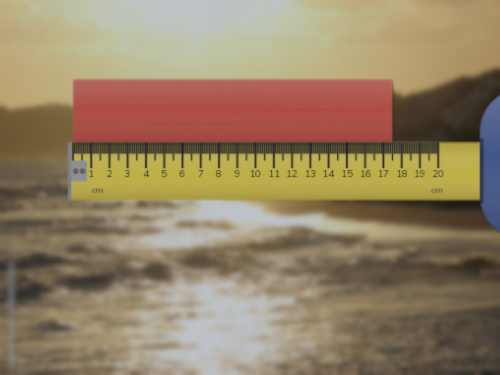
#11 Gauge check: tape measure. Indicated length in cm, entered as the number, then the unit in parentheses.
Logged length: 17.5 (cm)
